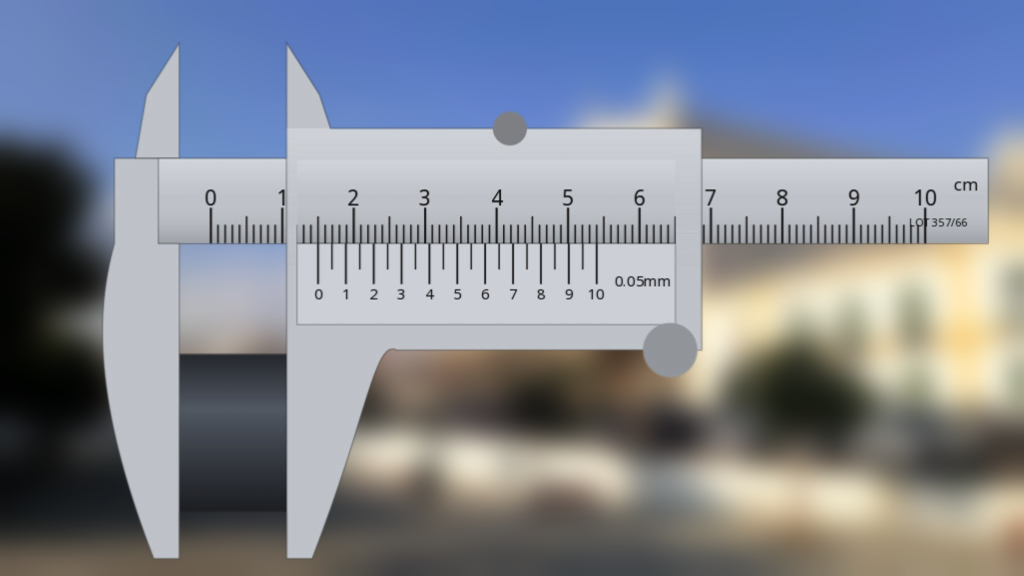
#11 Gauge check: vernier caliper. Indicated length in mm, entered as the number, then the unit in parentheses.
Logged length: 15.0 (mm)
